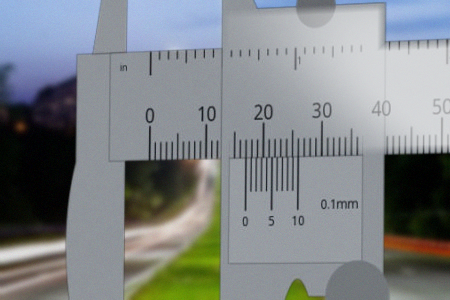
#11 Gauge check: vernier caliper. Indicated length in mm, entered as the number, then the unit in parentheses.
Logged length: 17.0 (mm)
